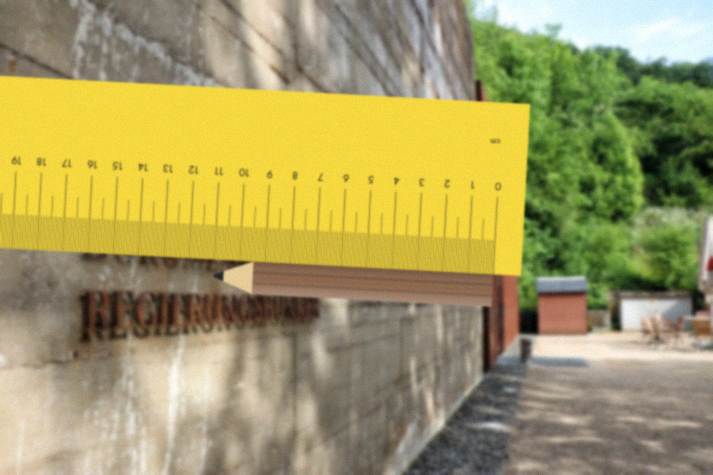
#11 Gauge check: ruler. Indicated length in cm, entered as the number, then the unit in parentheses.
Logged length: 11 (cm)
